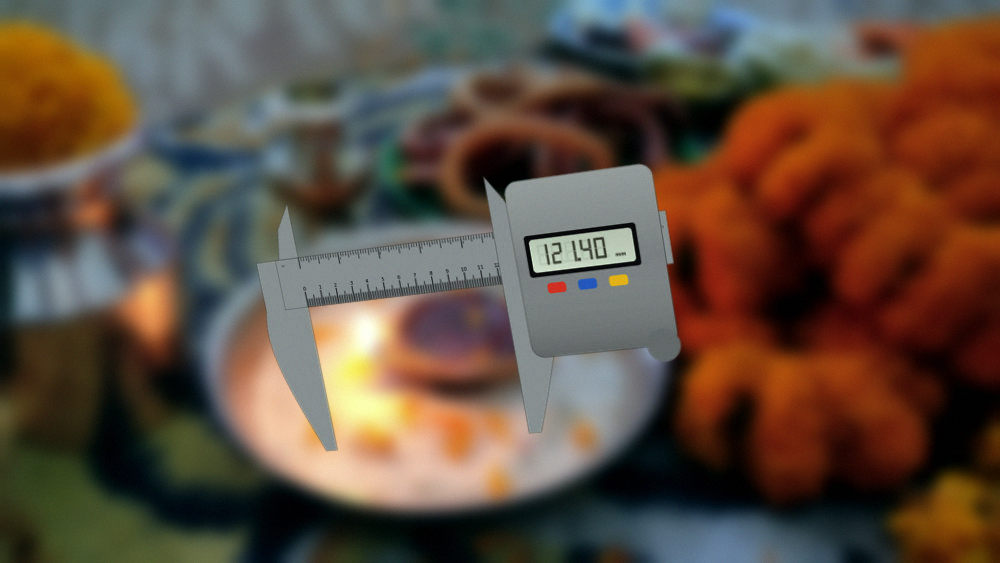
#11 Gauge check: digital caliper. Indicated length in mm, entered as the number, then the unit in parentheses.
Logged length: 121.40 (mm)
